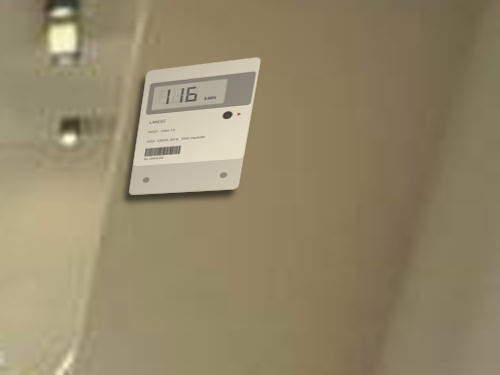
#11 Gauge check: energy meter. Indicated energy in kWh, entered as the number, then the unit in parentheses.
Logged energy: 116 (kWh)
